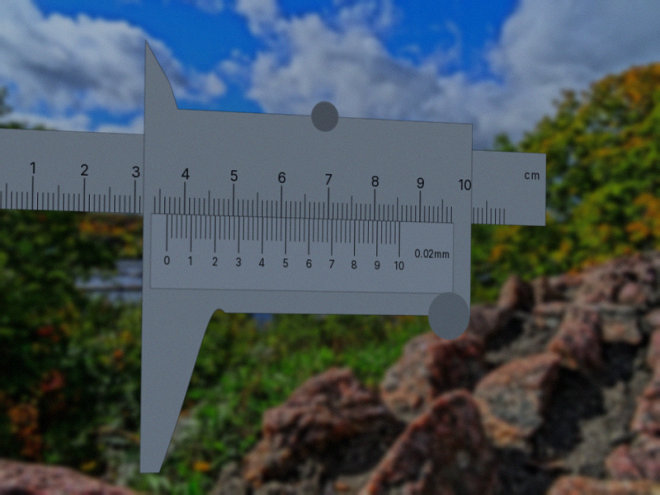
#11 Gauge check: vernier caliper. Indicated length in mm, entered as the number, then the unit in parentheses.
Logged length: 36.5 (mm)
